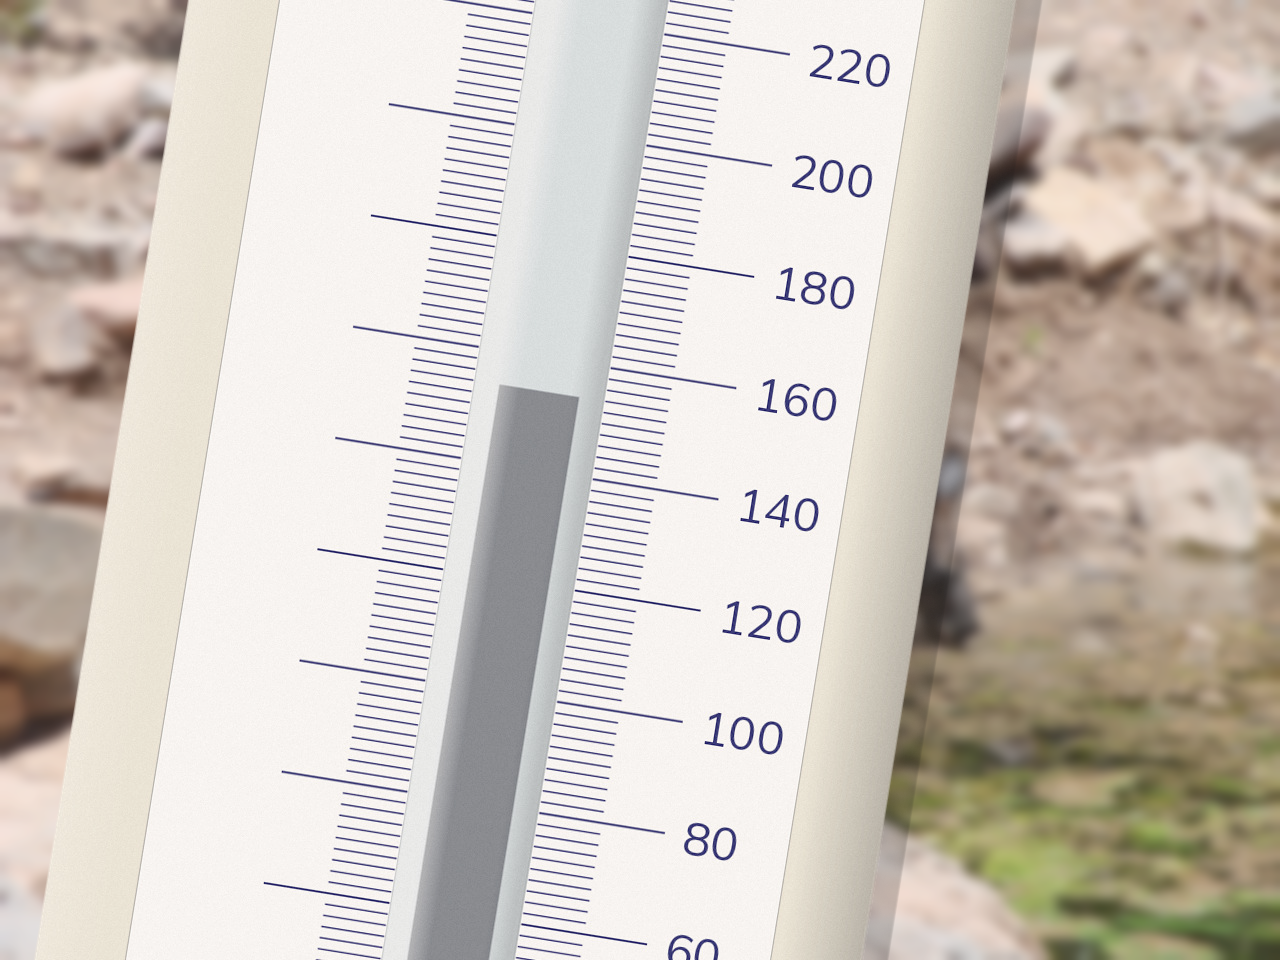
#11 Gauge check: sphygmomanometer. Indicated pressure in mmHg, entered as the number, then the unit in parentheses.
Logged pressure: 154 (mmHg)
